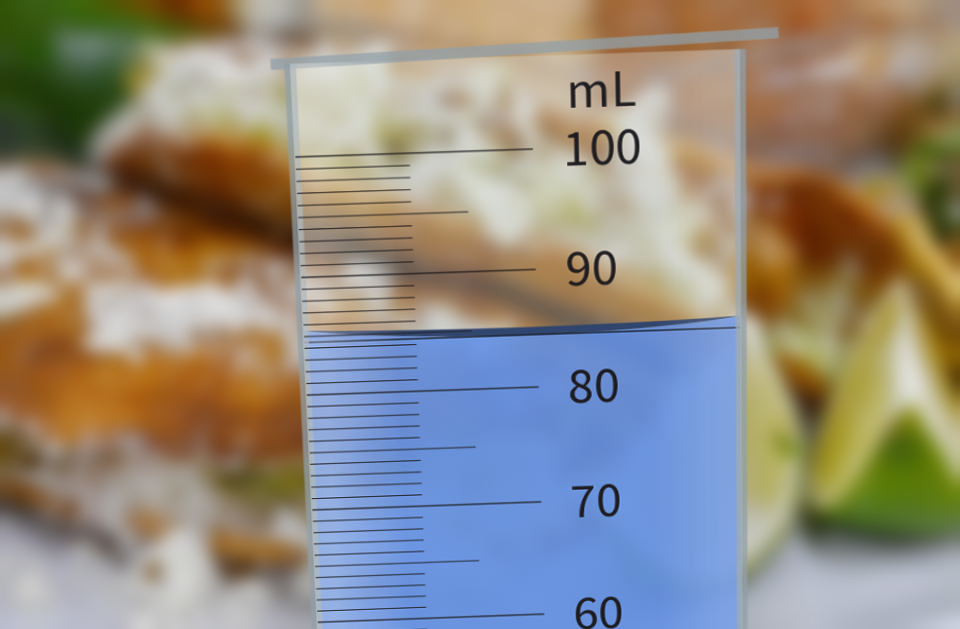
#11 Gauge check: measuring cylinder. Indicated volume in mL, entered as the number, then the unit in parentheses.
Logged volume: 84.5 (mL)
